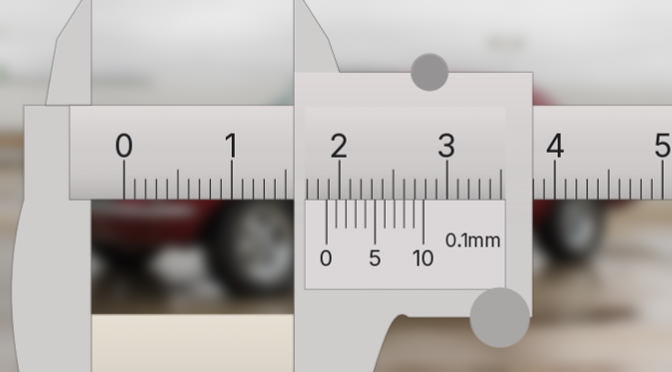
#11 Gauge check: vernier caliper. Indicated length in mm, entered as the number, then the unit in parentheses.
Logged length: 18.8 (mm)
